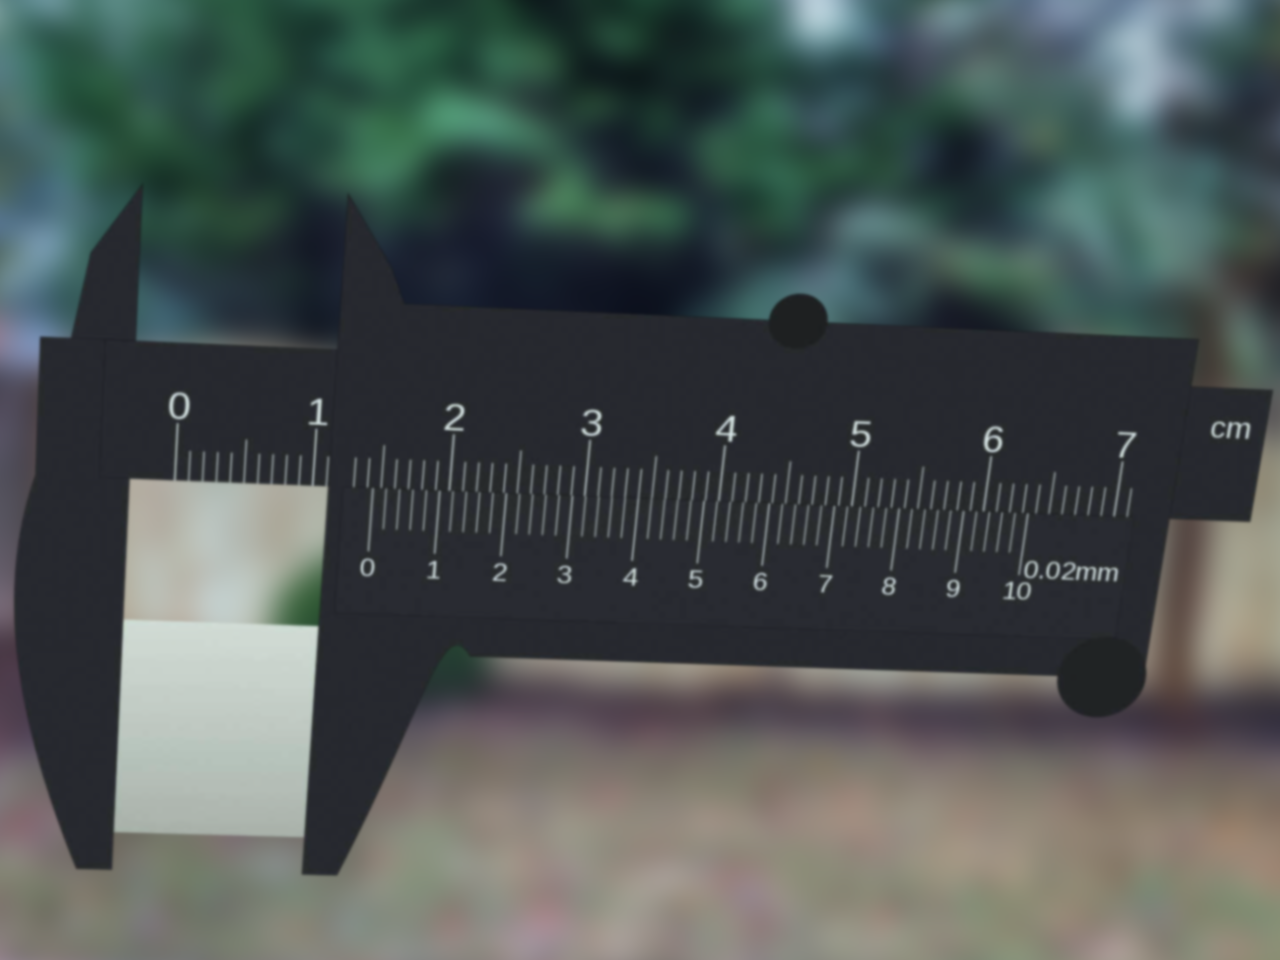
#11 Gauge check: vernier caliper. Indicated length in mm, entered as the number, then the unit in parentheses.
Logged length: 14.4 (mm)
